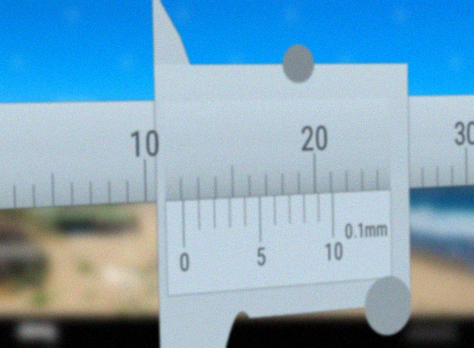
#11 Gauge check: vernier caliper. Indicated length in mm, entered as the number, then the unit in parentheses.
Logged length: 12.1 (mm)
